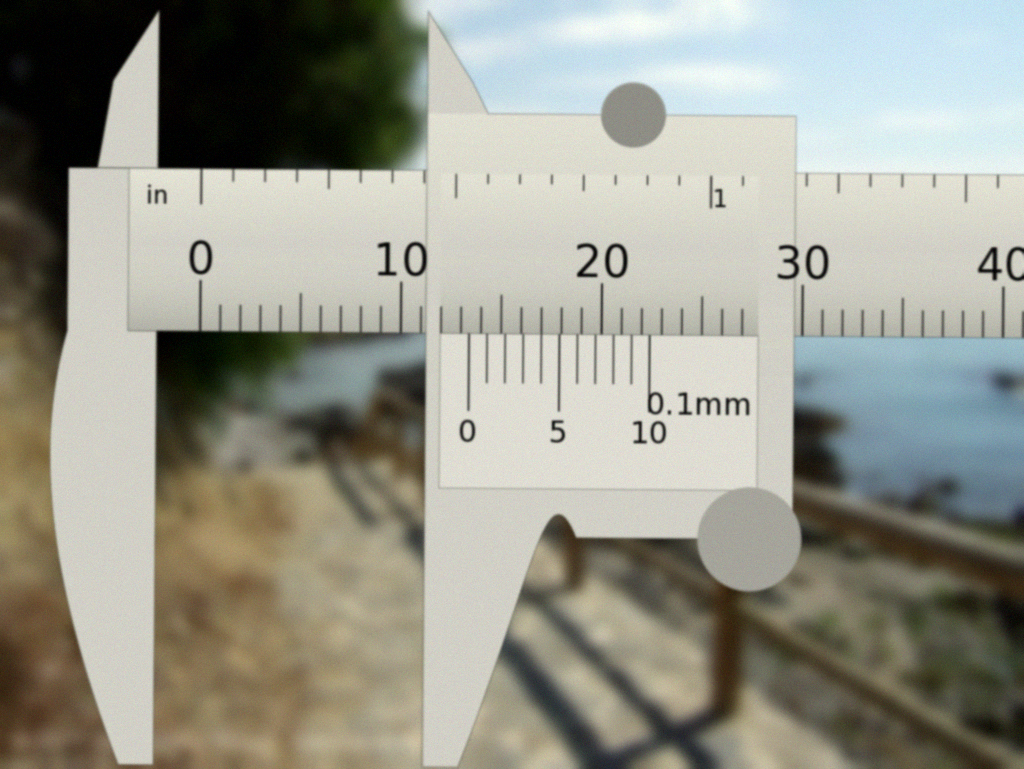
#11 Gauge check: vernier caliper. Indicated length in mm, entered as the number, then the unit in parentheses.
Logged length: 13.4 (mm)
